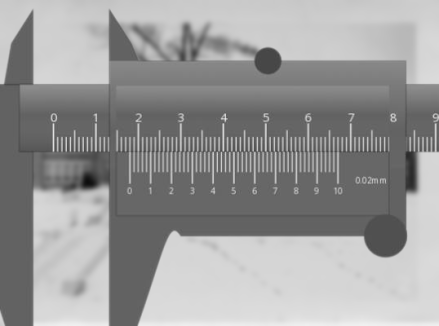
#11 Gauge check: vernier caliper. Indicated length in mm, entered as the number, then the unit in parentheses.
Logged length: 18.0 (mm)
